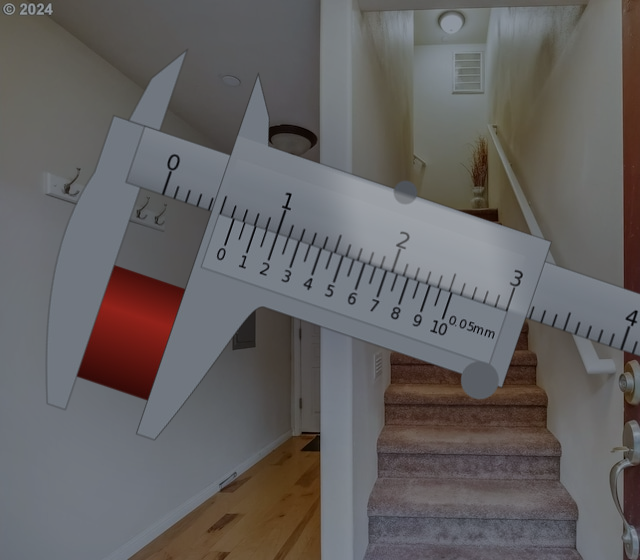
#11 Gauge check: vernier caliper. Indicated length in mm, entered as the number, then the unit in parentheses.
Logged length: 6.2 (mm)
